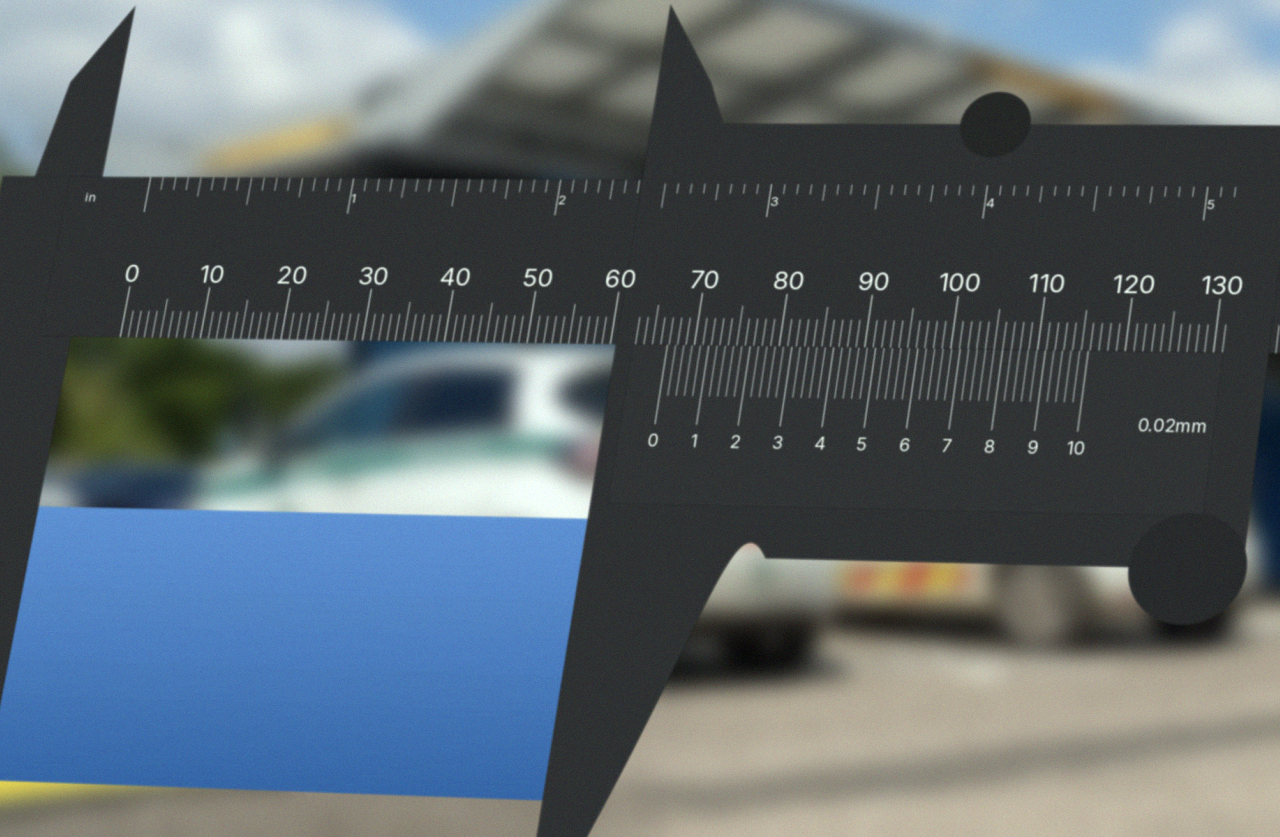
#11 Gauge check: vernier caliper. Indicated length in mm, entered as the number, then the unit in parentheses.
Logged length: 66.8 (mm)
